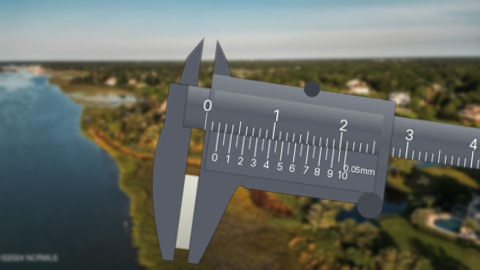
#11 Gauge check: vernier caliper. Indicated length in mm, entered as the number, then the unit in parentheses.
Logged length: 2.0 (mm)
